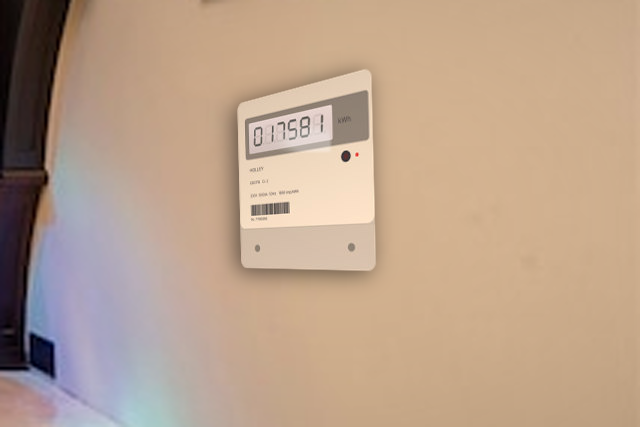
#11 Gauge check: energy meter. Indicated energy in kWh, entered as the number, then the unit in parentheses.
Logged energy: 17581 (kWh)
